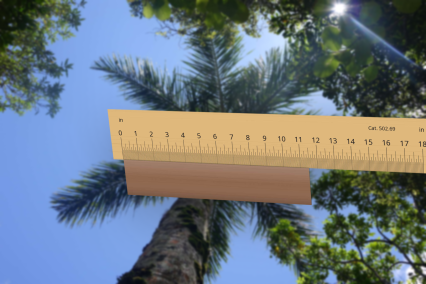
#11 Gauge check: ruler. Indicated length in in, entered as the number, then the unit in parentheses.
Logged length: 11.5 (in)
